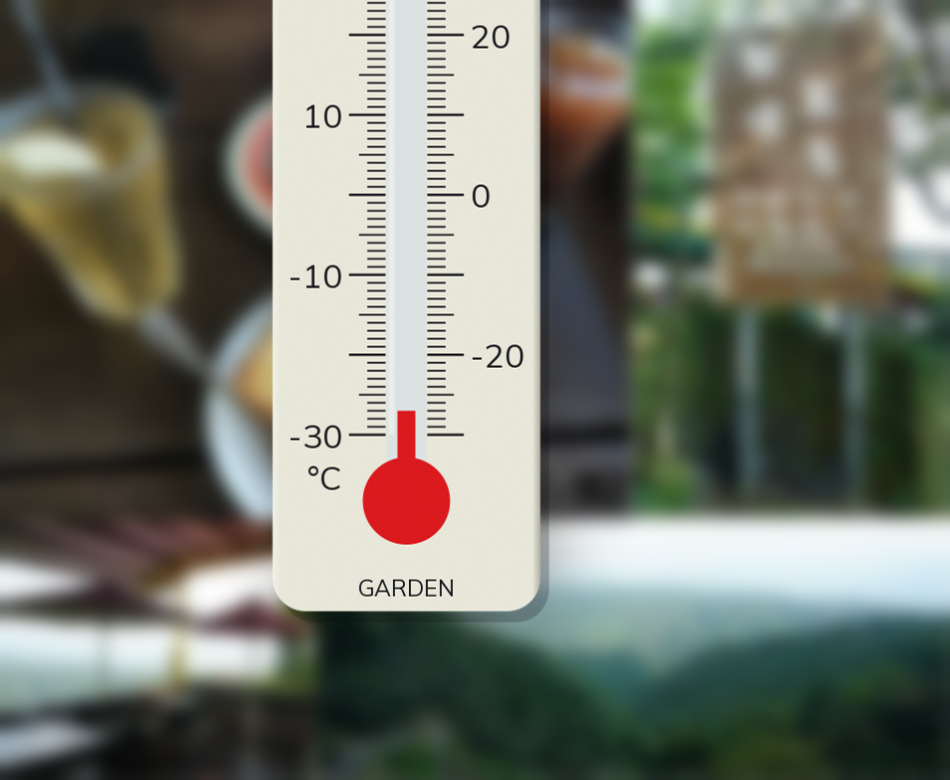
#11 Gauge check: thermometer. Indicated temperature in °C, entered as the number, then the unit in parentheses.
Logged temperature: -27 (°C)
